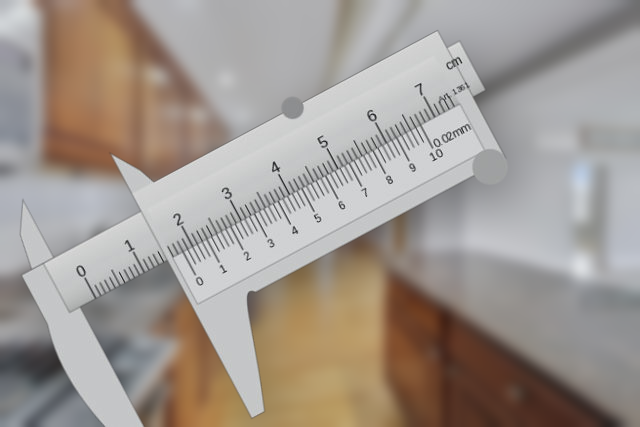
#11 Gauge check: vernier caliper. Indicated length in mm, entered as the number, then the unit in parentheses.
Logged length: 18.0 (mm)
